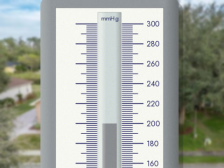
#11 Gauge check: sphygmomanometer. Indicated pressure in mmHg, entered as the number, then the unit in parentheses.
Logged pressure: 200 (mmHg)
